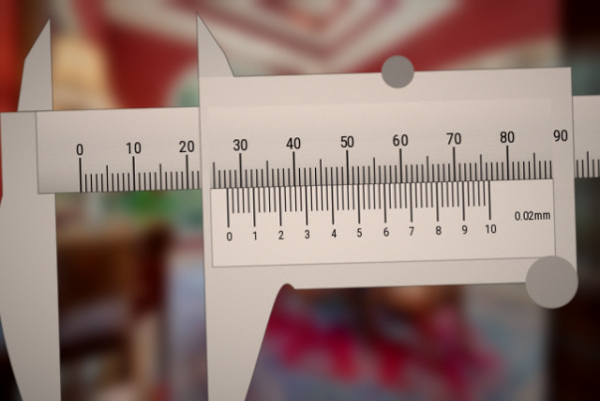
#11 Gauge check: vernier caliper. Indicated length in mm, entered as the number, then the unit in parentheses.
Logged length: 27.4 (mm)
